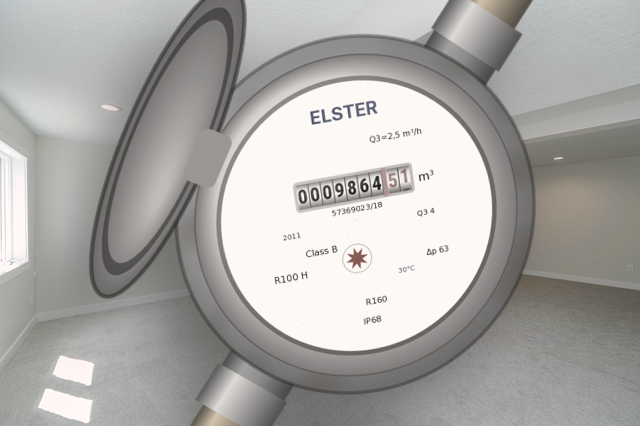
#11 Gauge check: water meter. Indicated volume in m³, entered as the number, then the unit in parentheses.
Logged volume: 9864.51 (m³)
